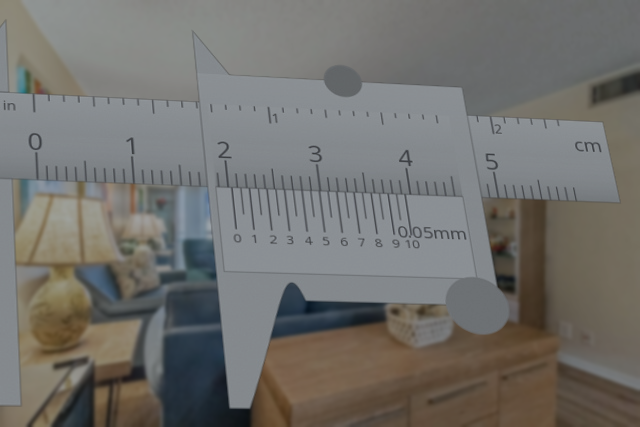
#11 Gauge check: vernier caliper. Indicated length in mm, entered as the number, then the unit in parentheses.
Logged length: 20.4 (mm)
